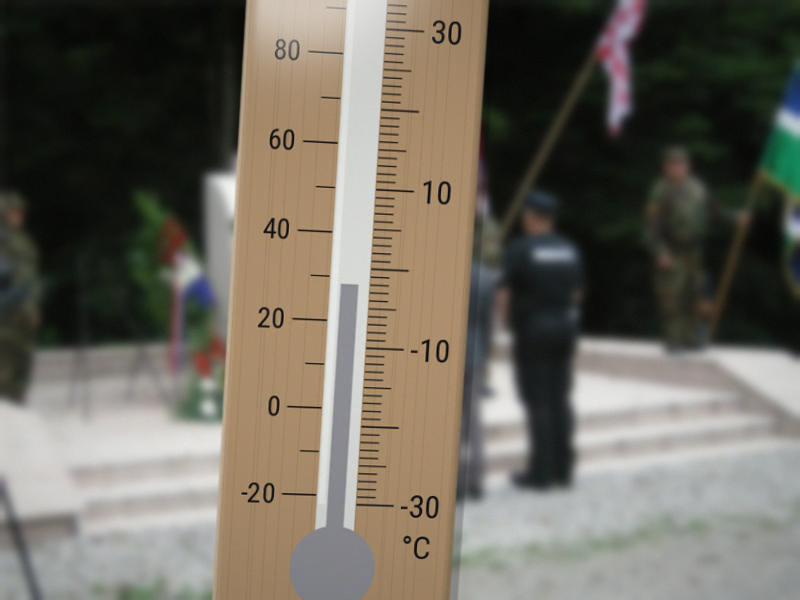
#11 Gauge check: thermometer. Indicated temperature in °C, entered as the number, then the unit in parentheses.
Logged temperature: -2 (°C)
